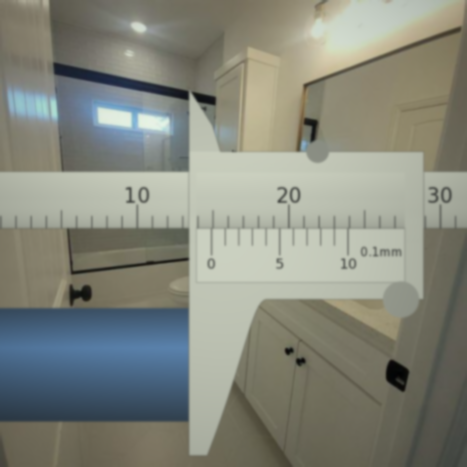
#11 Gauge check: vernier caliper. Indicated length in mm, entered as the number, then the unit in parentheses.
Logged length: 14.9 (mm)
